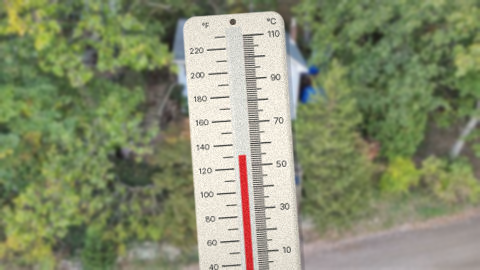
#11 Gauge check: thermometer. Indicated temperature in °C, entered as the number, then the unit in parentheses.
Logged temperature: 55 (°C)
